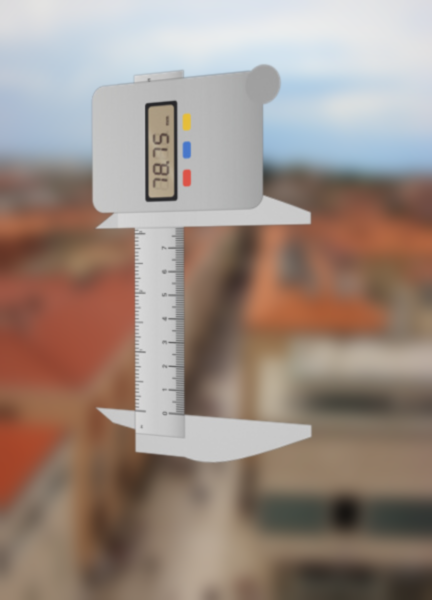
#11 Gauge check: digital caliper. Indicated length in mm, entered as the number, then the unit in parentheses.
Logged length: 78.75 (mm)
